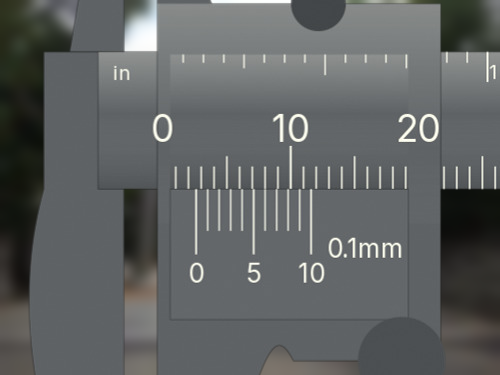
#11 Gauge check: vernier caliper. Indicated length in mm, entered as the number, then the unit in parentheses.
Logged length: 2.6 (mm)
